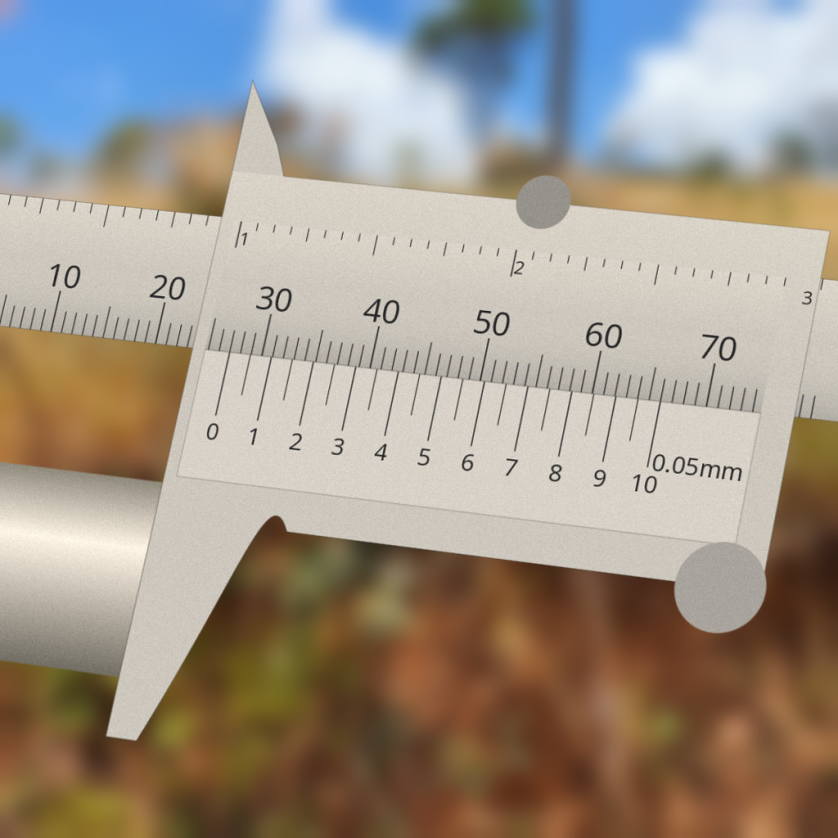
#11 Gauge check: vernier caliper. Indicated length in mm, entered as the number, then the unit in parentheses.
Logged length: 27.0 (mm)
